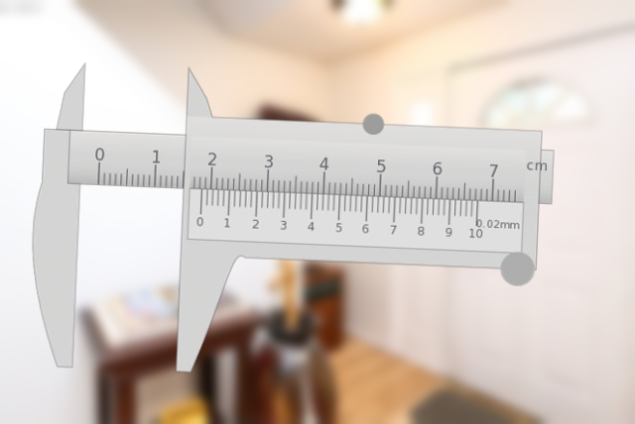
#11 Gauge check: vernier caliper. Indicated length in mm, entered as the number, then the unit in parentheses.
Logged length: 18.4 (mm)
